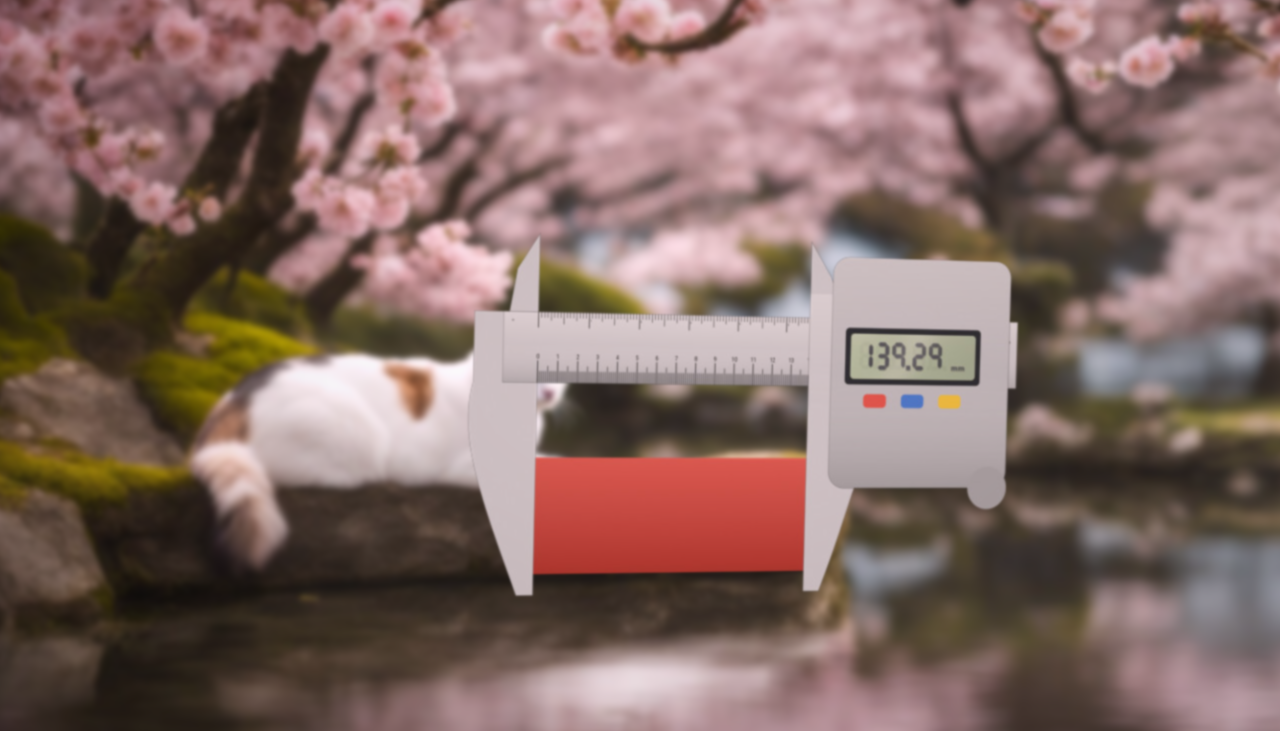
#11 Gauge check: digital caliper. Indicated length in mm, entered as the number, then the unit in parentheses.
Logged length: 139.29 (mm)
